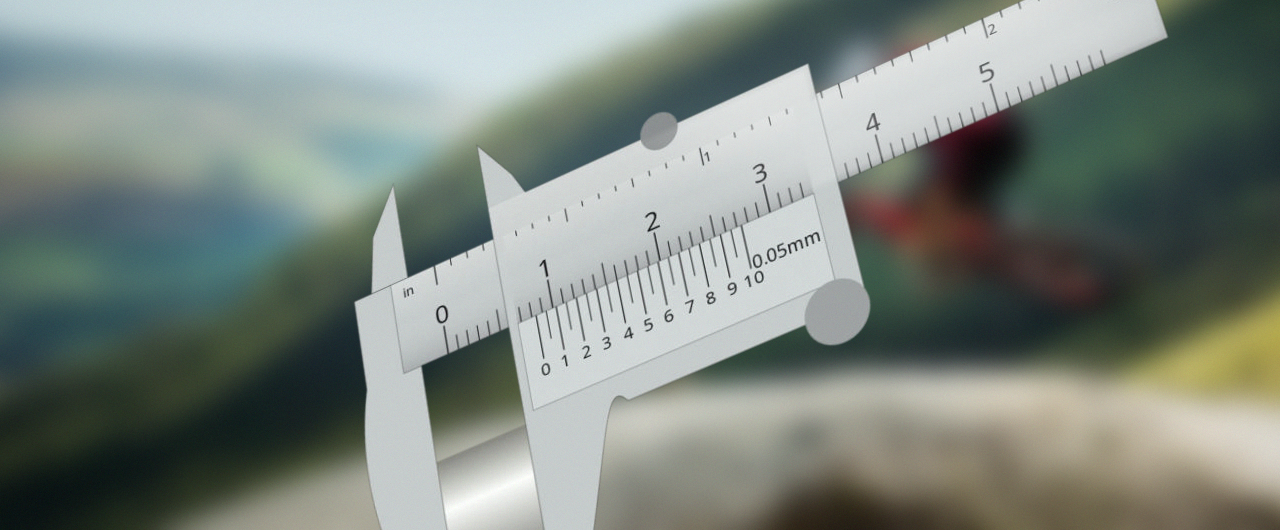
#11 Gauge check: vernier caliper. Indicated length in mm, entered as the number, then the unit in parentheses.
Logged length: 8.4 (mm)
